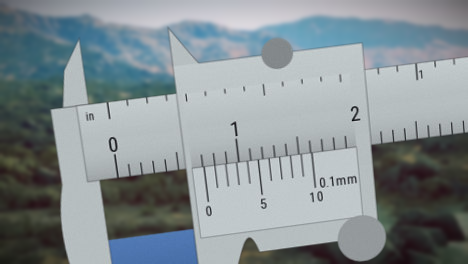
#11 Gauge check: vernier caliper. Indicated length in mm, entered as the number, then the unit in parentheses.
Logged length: 7.1 (mm)
